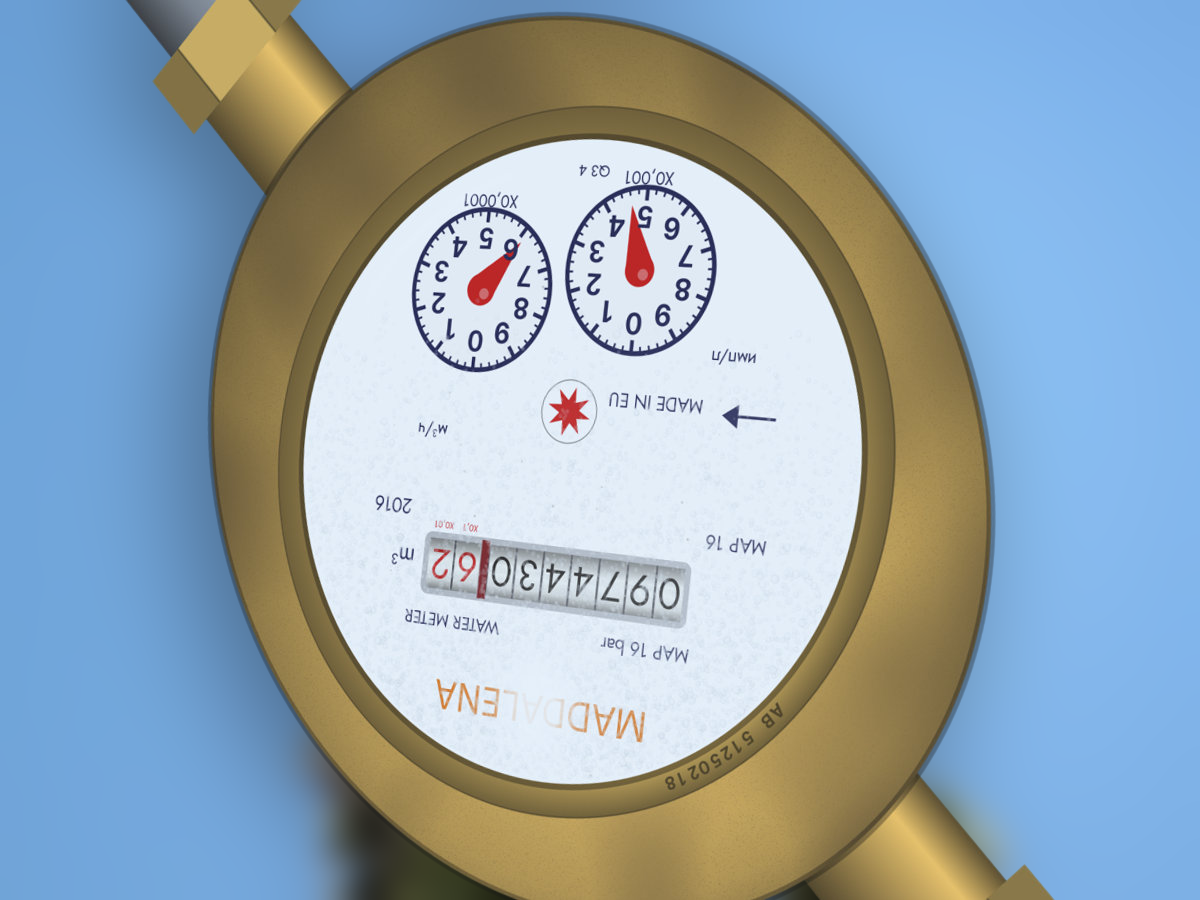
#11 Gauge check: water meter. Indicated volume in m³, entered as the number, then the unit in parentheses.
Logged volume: 974430.6246 (m³)
